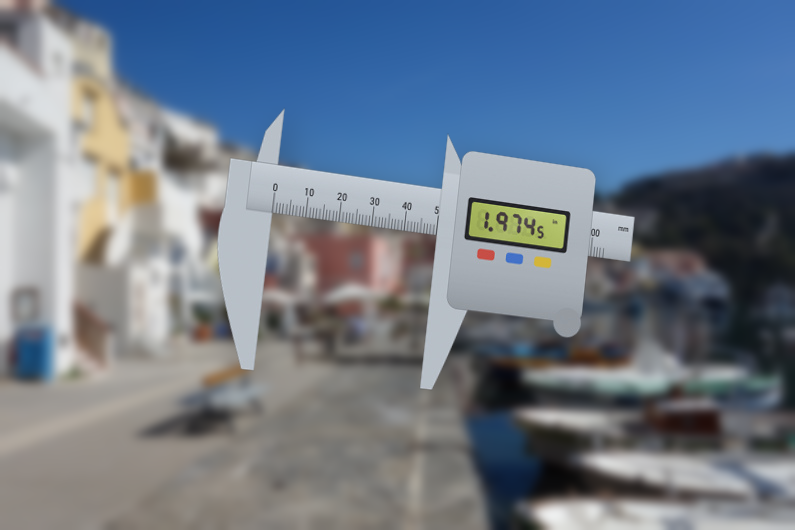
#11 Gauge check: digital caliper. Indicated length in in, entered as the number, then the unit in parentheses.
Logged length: 1.9745 (in)
